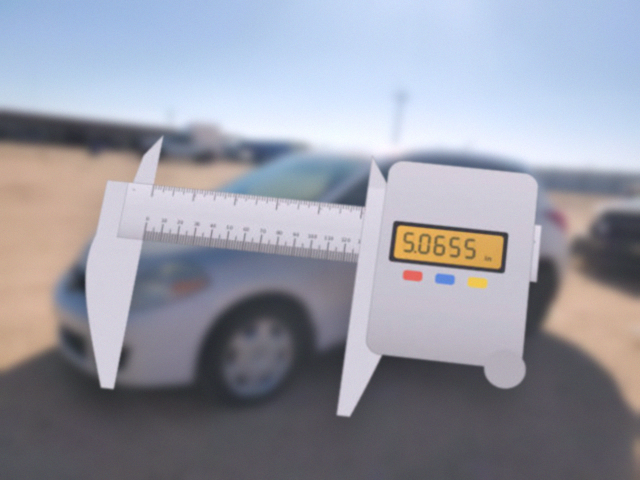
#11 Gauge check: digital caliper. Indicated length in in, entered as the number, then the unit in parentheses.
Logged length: 5.0655 (in)
